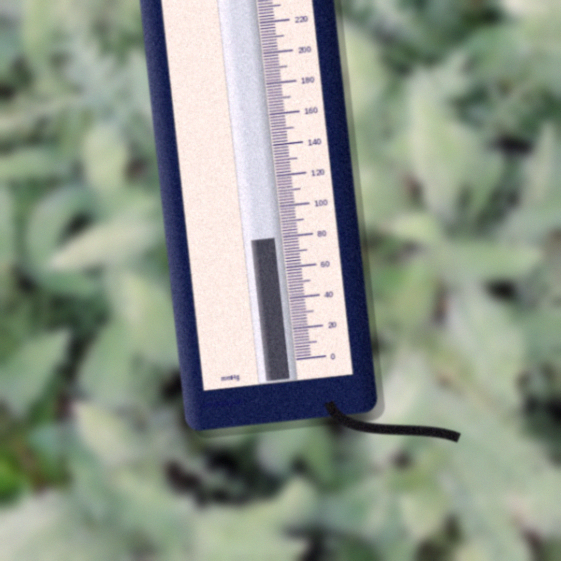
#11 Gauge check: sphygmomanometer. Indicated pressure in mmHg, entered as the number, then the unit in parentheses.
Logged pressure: 80 (mmHg)
